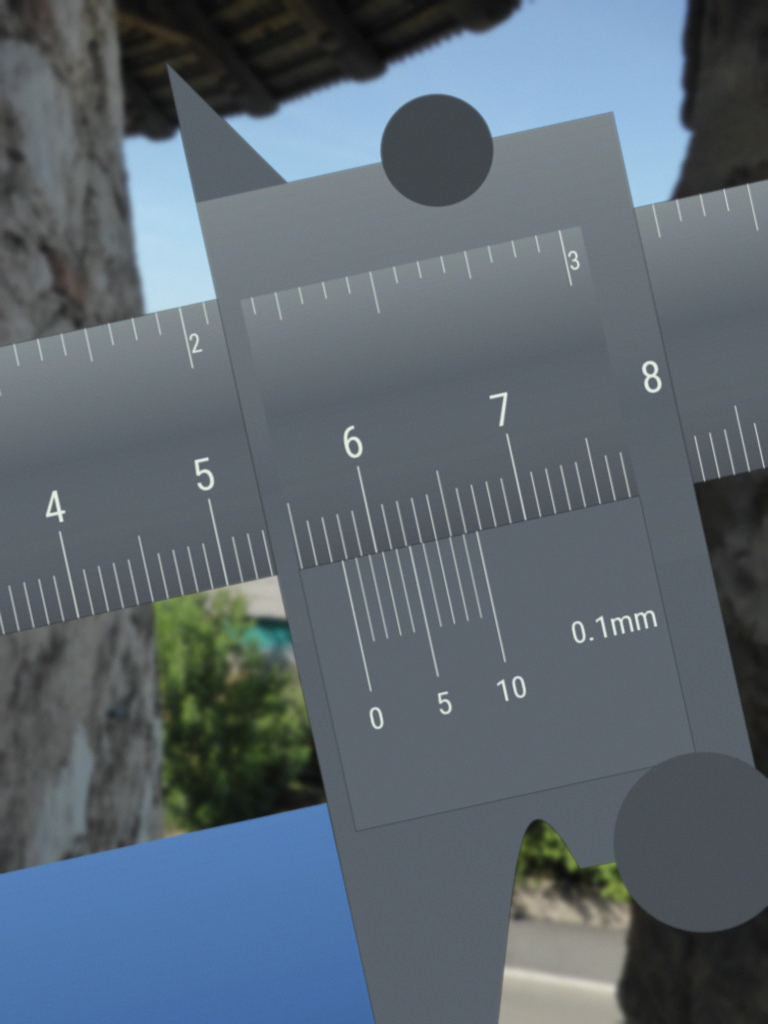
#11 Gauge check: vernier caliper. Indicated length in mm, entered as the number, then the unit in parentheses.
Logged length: 57.7 (mm)
